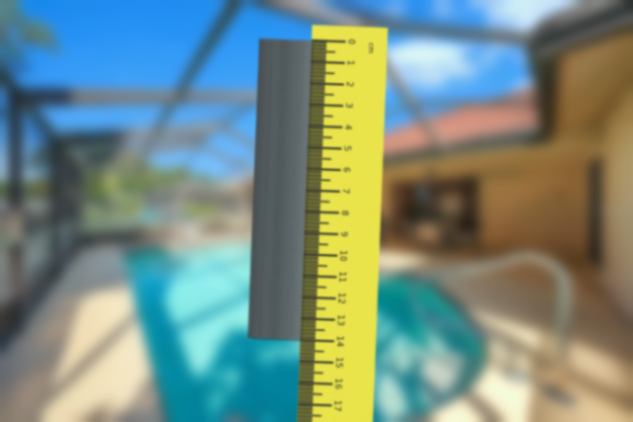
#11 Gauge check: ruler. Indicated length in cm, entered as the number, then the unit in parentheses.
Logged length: 14 (cm)
